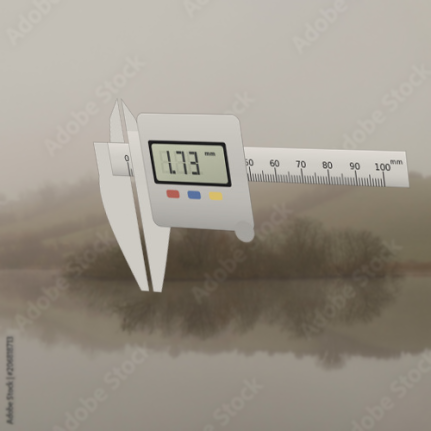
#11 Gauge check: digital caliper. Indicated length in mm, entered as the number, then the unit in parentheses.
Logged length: 1.73 (mm)
